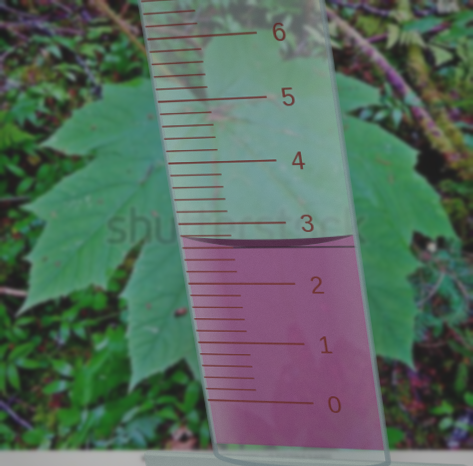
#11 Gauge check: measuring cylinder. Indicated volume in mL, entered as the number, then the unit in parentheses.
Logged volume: 2.6 (mL)
